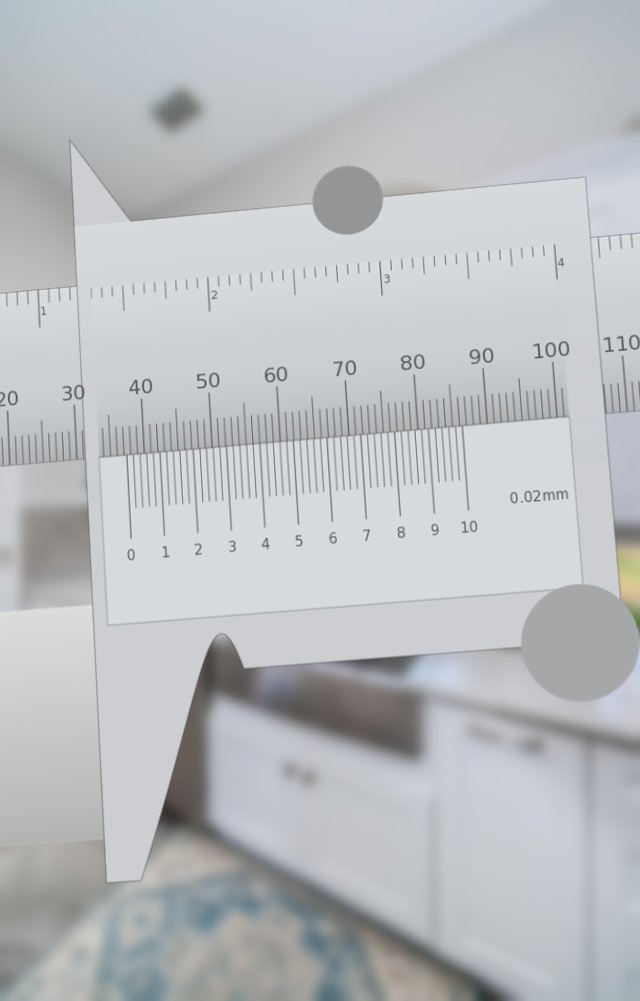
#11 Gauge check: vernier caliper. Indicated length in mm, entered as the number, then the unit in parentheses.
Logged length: 37.4 (mm)
